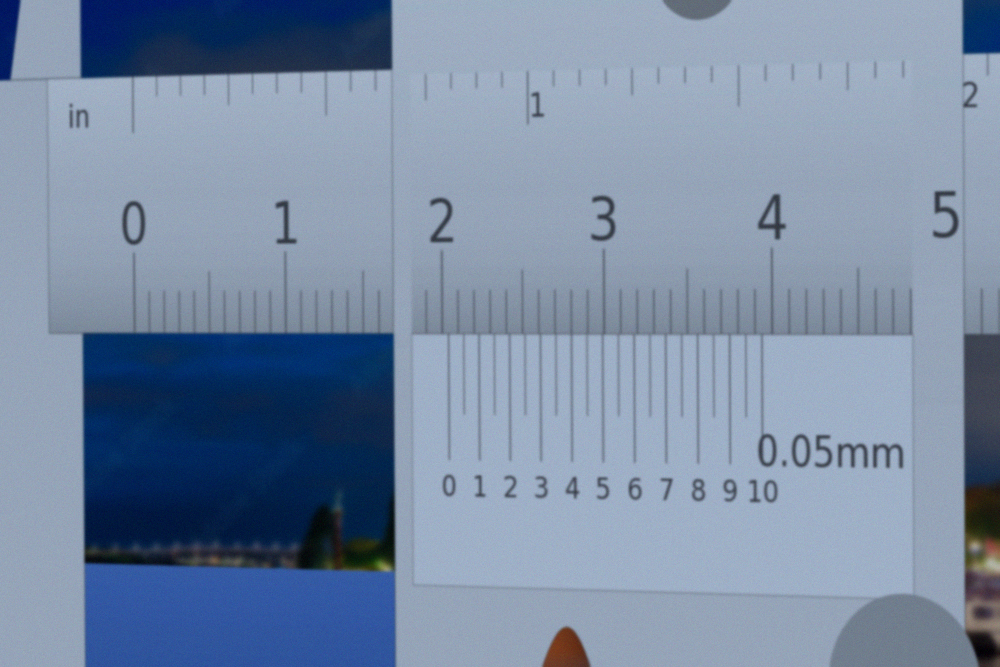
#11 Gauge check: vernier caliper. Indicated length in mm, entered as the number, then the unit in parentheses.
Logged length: 20.4 (mm)
